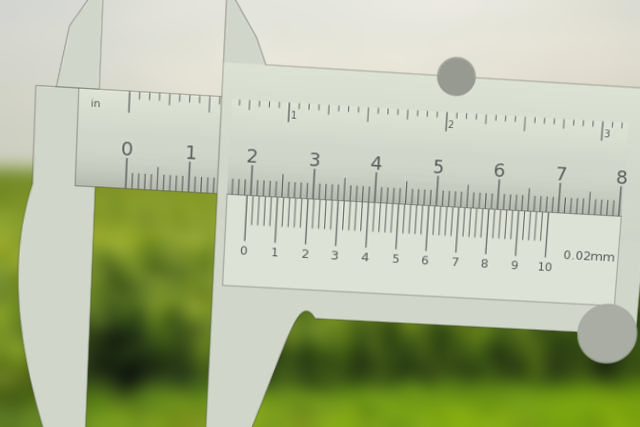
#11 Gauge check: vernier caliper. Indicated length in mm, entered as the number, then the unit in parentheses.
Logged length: 19.4 (mm)
